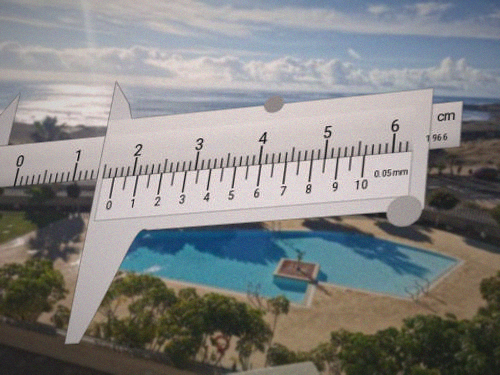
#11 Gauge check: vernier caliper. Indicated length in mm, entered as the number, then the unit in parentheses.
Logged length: 16.8 (mm)
